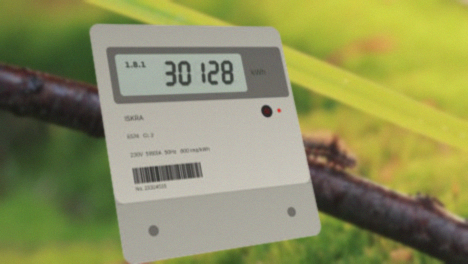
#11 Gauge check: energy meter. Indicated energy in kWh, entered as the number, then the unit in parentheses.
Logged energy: 30128 (kWh)
